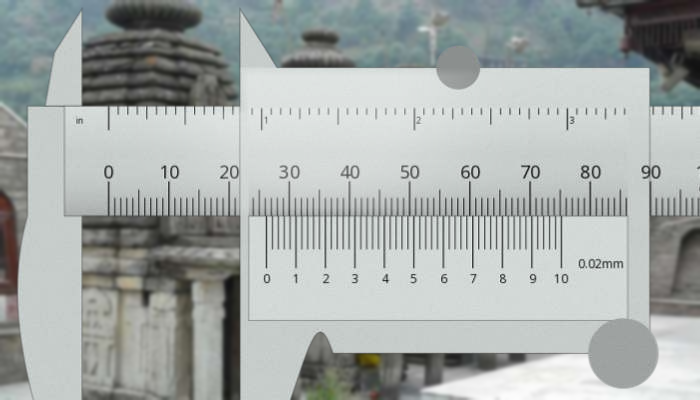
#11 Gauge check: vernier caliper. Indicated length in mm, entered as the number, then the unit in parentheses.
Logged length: 26.2 (mm)
